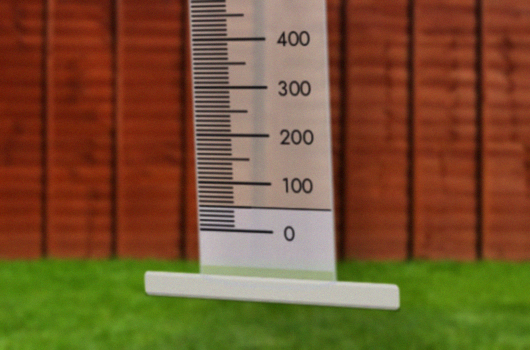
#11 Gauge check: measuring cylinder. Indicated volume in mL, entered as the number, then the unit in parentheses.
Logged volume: 50 (mL)
